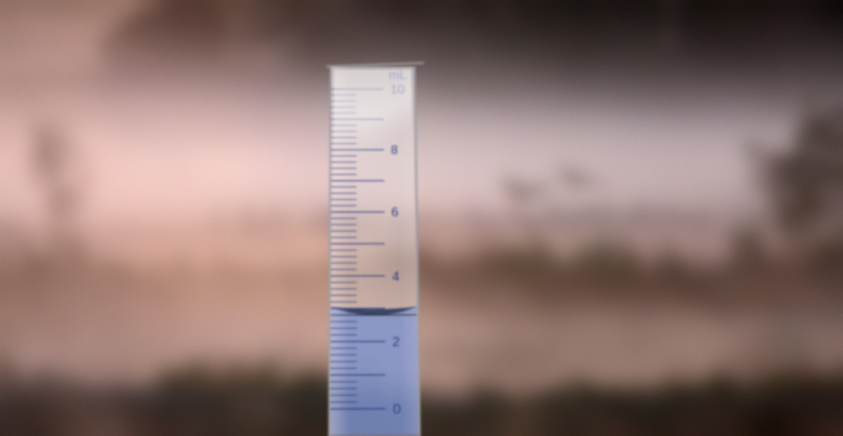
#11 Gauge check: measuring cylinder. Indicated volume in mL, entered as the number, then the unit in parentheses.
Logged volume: 2.8 (mL)
